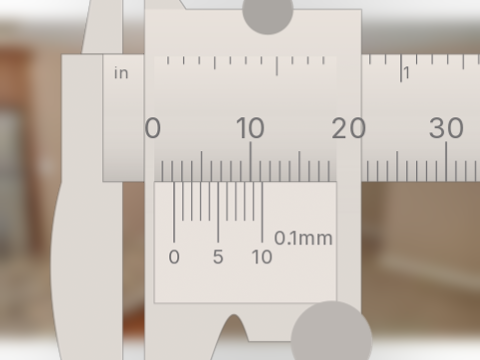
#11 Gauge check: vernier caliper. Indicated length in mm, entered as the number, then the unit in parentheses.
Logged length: 2.2 (mm)
